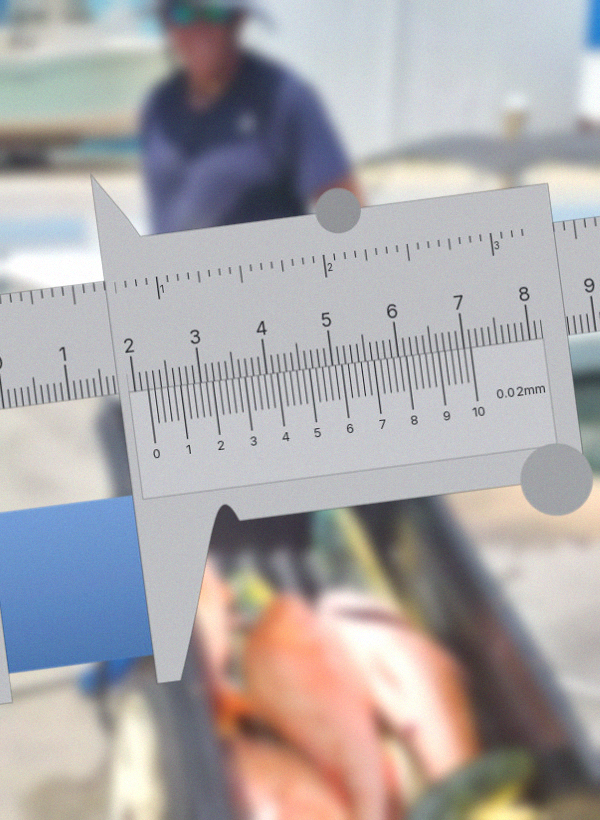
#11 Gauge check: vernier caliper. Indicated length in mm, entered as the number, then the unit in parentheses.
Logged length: 22.0 (mm)
